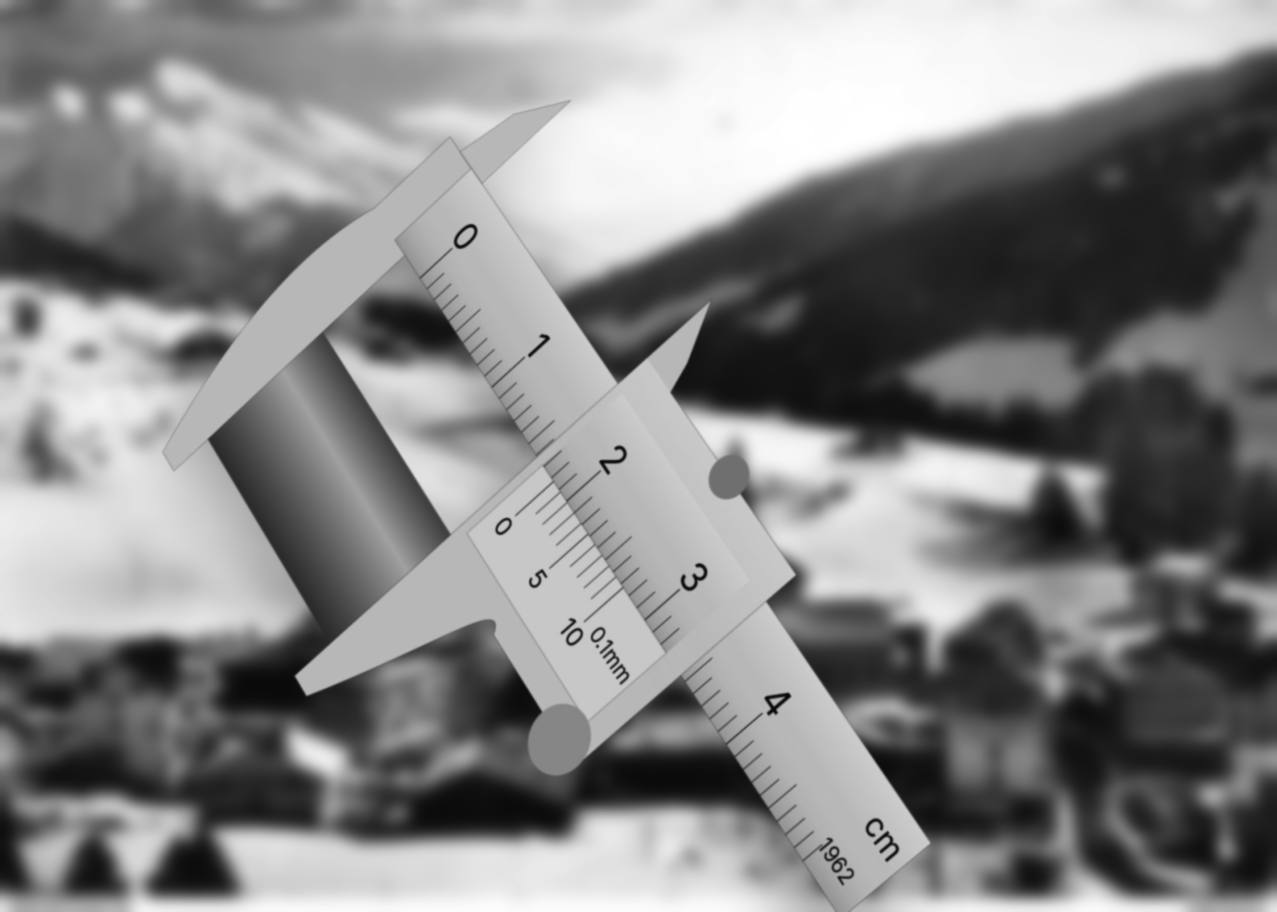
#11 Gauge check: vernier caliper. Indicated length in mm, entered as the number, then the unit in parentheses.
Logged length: 18.3 (mm)
